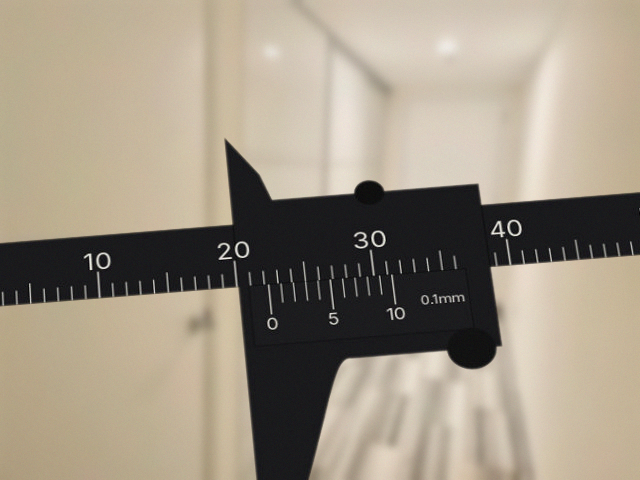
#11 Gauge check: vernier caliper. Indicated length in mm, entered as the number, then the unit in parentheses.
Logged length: 22.3 (mm)
